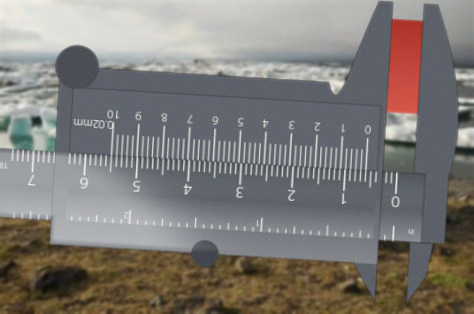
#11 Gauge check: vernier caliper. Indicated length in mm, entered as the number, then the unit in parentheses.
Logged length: 6.0 (mm)
